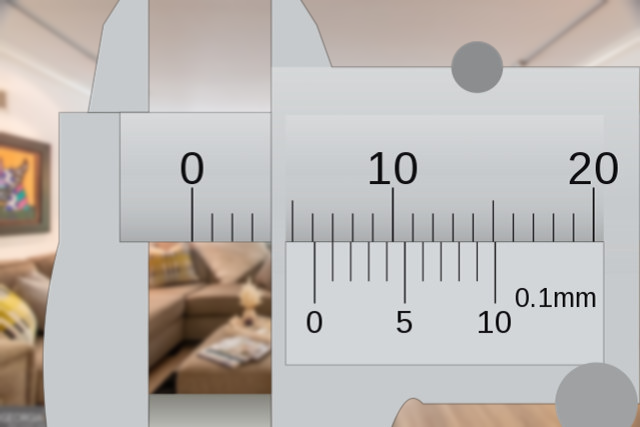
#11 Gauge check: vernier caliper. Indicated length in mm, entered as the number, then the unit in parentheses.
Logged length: 6.1 (mm)
